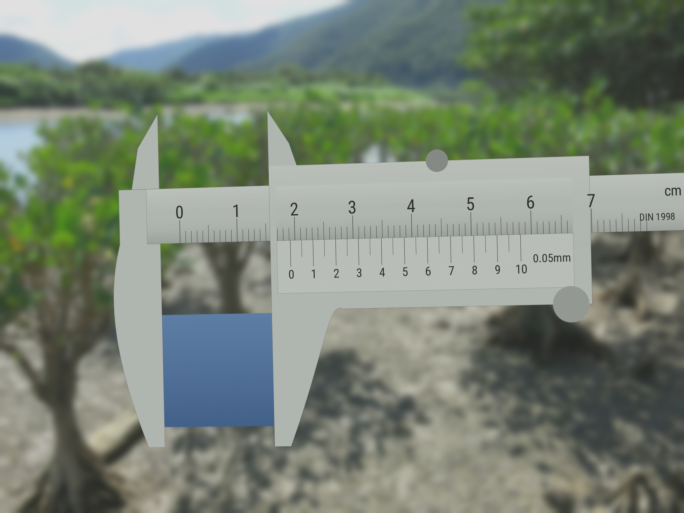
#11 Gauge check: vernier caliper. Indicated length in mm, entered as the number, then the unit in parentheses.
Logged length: 19.2 (mm)
